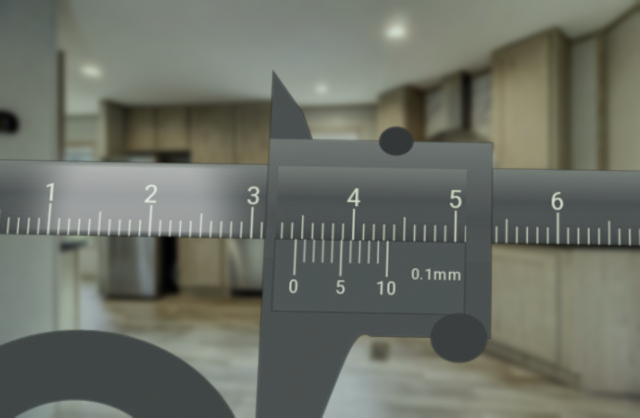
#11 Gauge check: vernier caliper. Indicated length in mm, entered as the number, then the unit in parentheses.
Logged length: 34.4 (mm)
